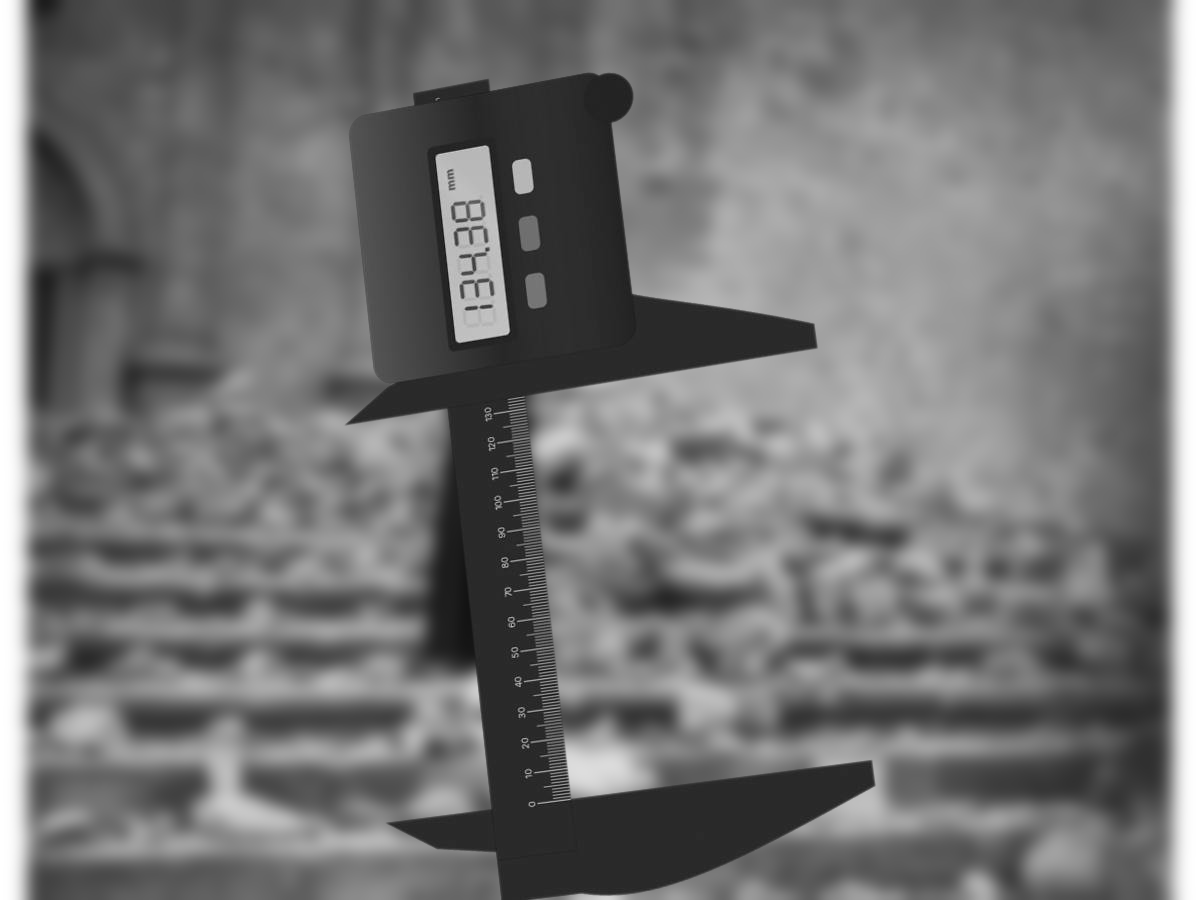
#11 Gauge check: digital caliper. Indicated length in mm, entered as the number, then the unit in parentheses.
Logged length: 134.38 (mm)
